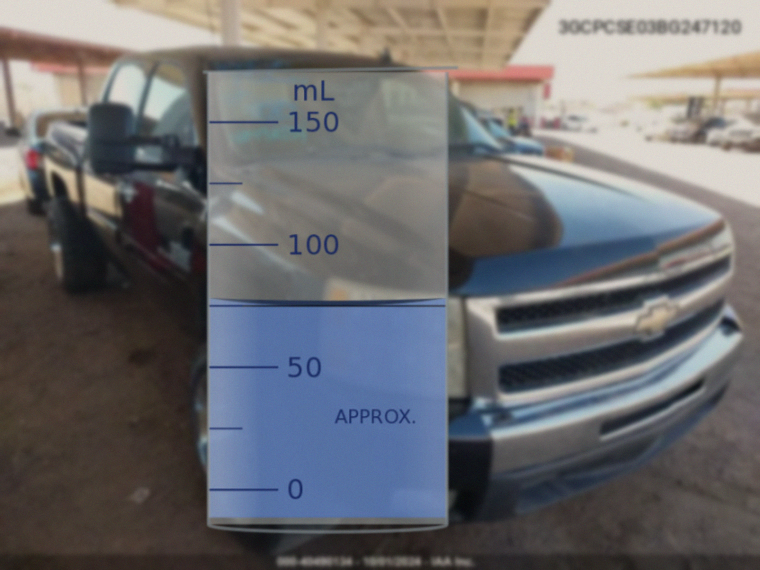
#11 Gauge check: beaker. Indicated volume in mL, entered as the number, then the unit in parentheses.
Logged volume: 75 (mL)
